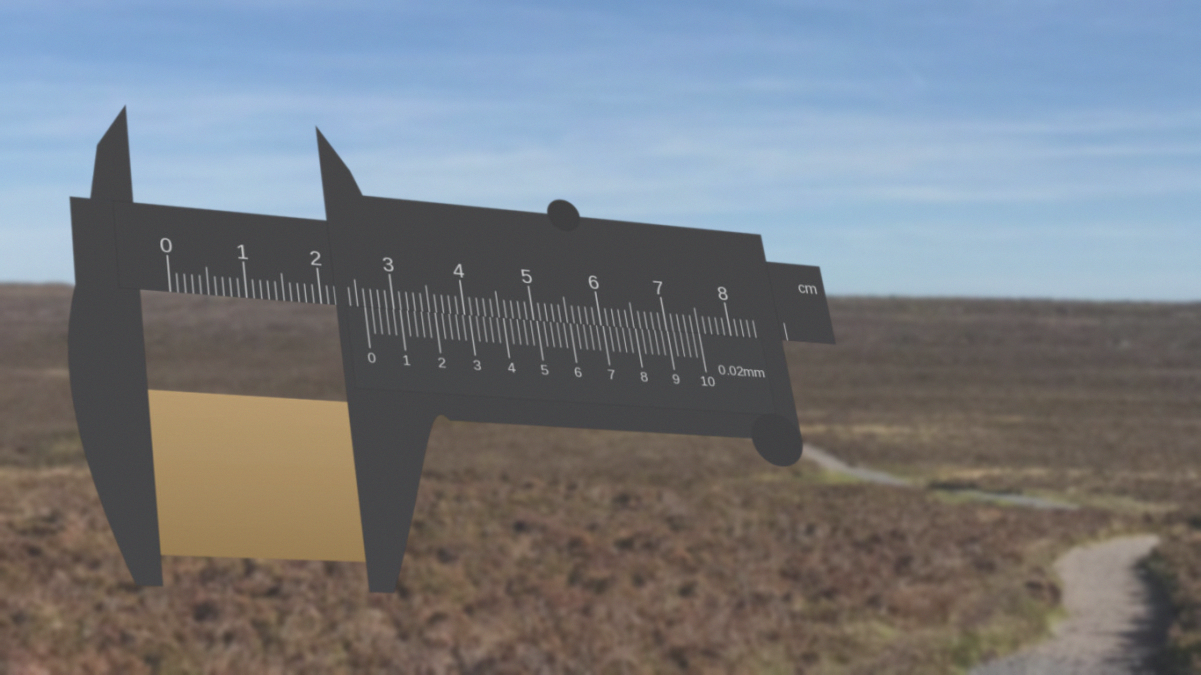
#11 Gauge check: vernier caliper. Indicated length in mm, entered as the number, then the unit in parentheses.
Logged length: 26.0 (mm)
